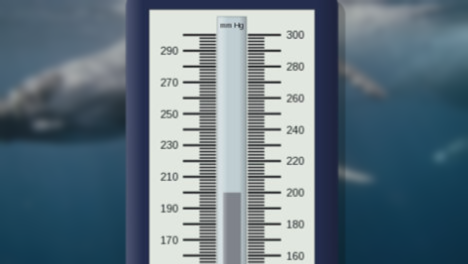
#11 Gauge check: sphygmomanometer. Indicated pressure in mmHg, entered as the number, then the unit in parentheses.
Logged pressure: 200 (mmHg)
